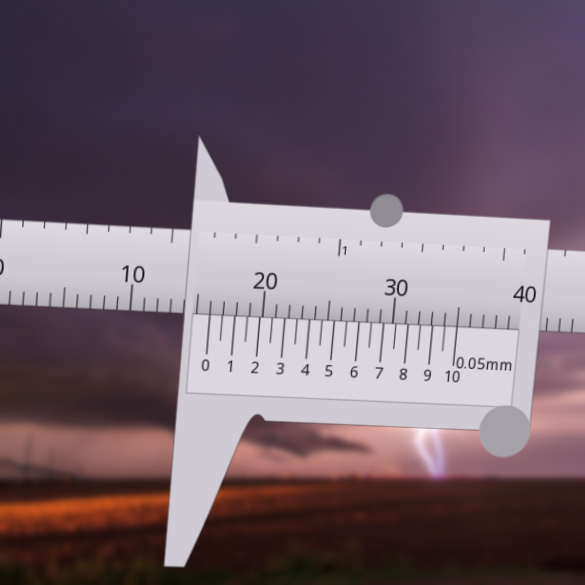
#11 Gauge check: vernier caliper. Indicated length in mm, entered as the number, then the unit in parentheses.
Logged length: 16.0 (mm)
